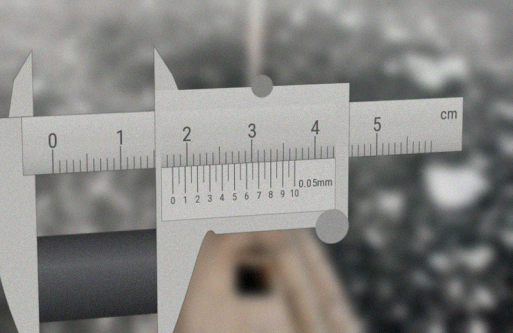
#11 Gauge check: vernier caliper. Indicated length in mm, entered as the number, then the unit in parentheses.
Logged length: 17.8 (mm)
